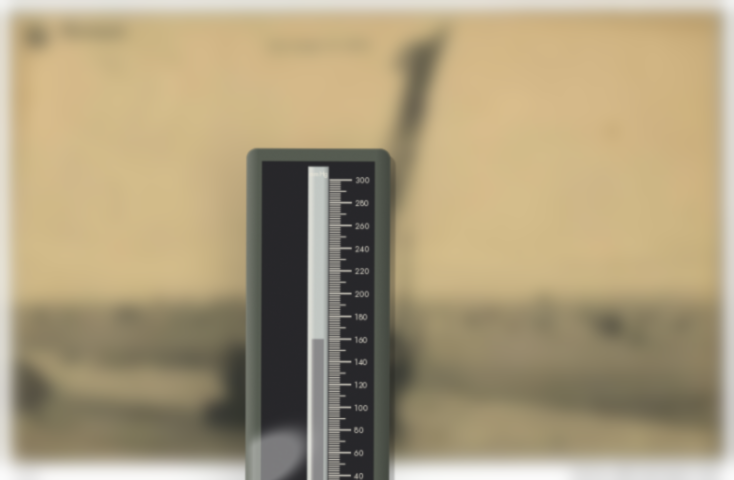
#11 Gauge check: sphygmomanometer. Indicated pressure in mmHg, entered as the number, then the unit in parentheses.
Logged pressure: 160 (mmHg)
